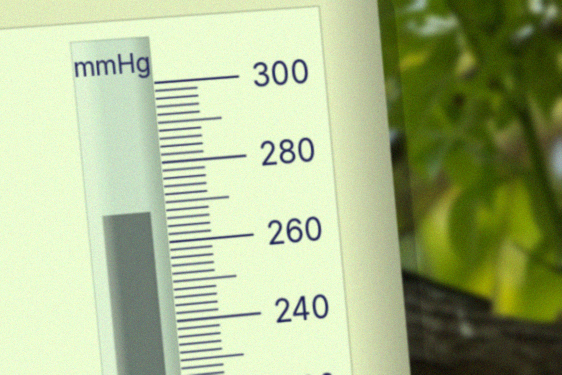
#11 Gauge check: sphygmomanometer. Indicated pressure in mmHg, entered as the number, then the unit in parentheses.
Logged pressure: 268 (mmHg)
